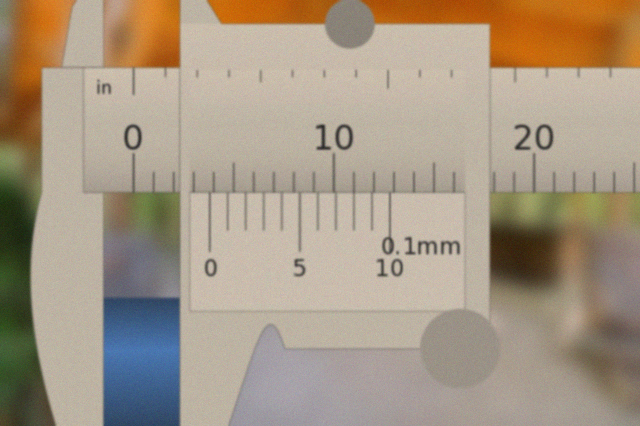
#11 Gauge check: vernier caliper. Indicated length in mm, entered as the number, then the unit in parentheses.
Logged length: 3.8 (mm)
